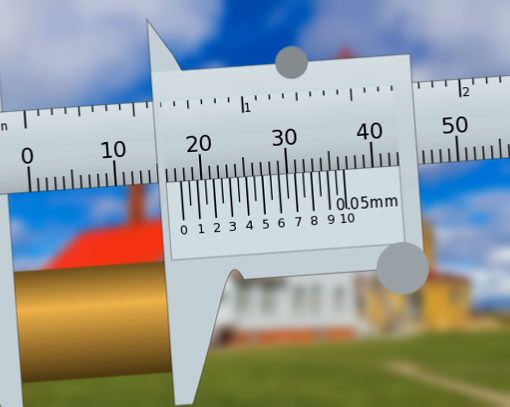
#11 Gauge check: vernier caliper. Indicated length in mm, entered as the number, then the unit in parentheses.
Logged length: 17.6 (mm)
